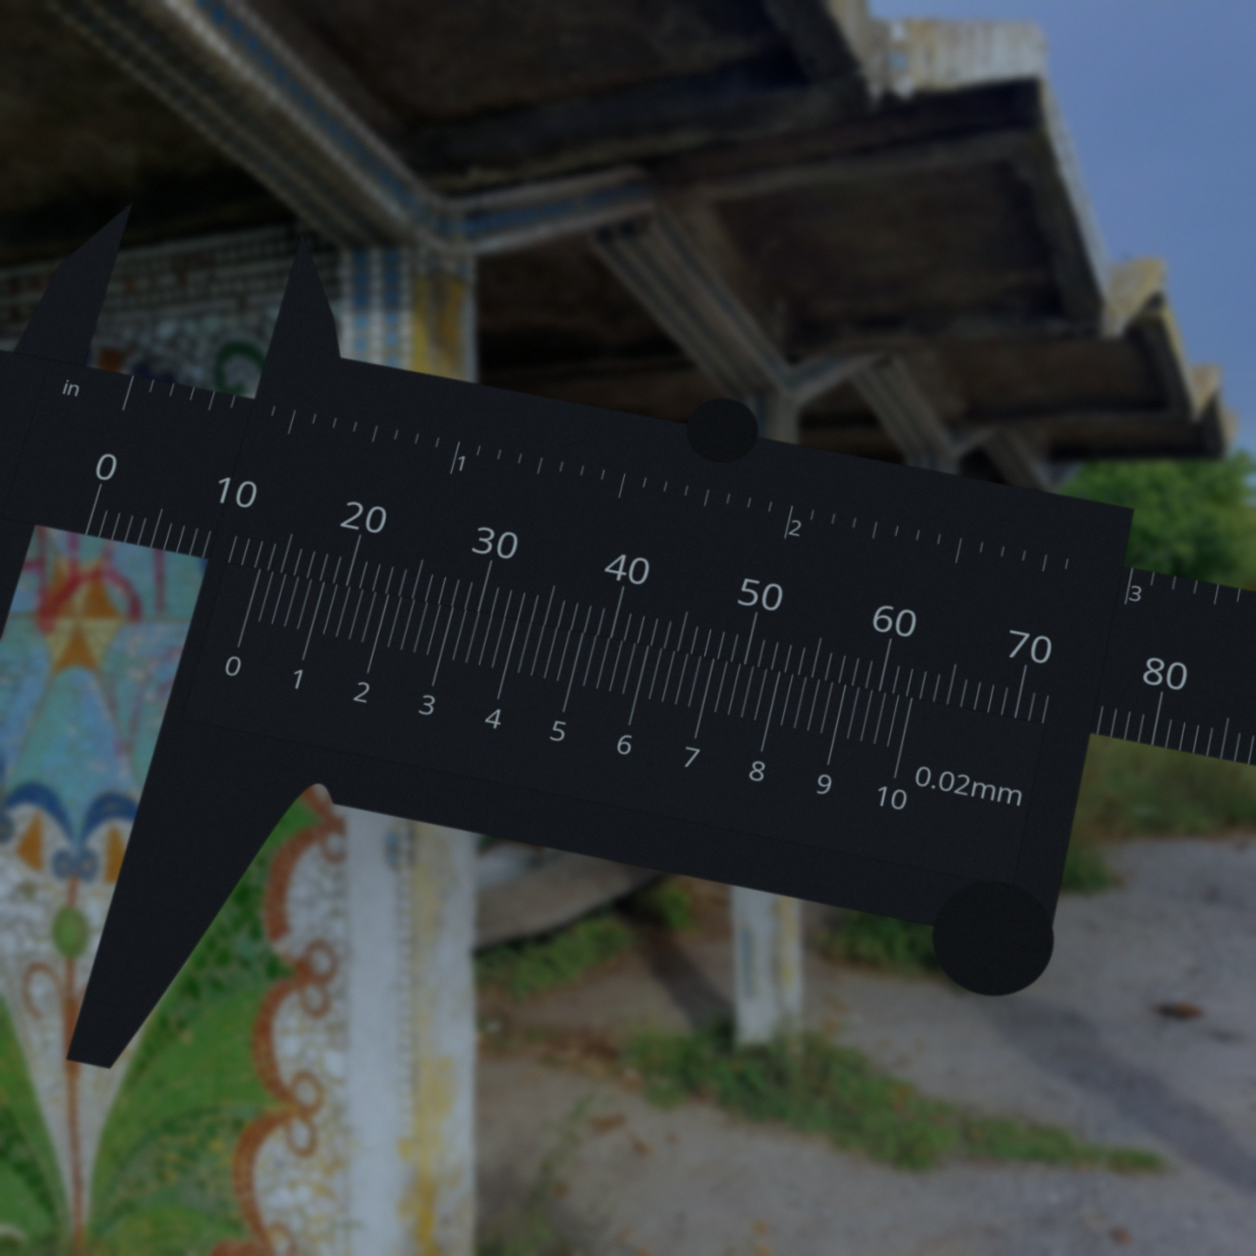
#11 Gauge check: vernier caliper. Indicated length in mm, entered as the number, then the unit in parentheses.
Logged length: 13.4 (mm)
